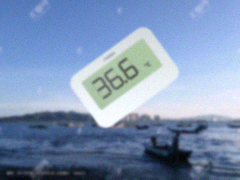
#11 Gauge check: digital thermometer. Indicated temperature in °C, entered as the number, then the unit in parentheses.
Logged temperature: 36.6 (°C)
